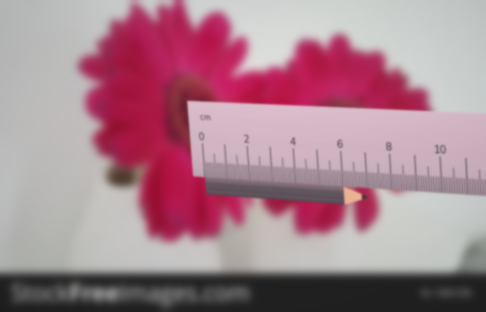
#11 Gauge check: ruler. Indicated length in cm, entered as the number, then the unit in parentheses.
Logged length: 7 (cm)
